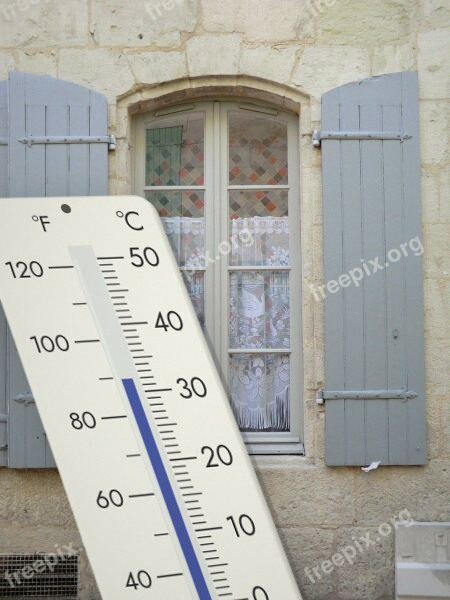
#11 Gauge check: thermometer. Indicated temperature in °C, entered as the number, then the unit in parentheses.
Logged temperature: 32 (°C)
